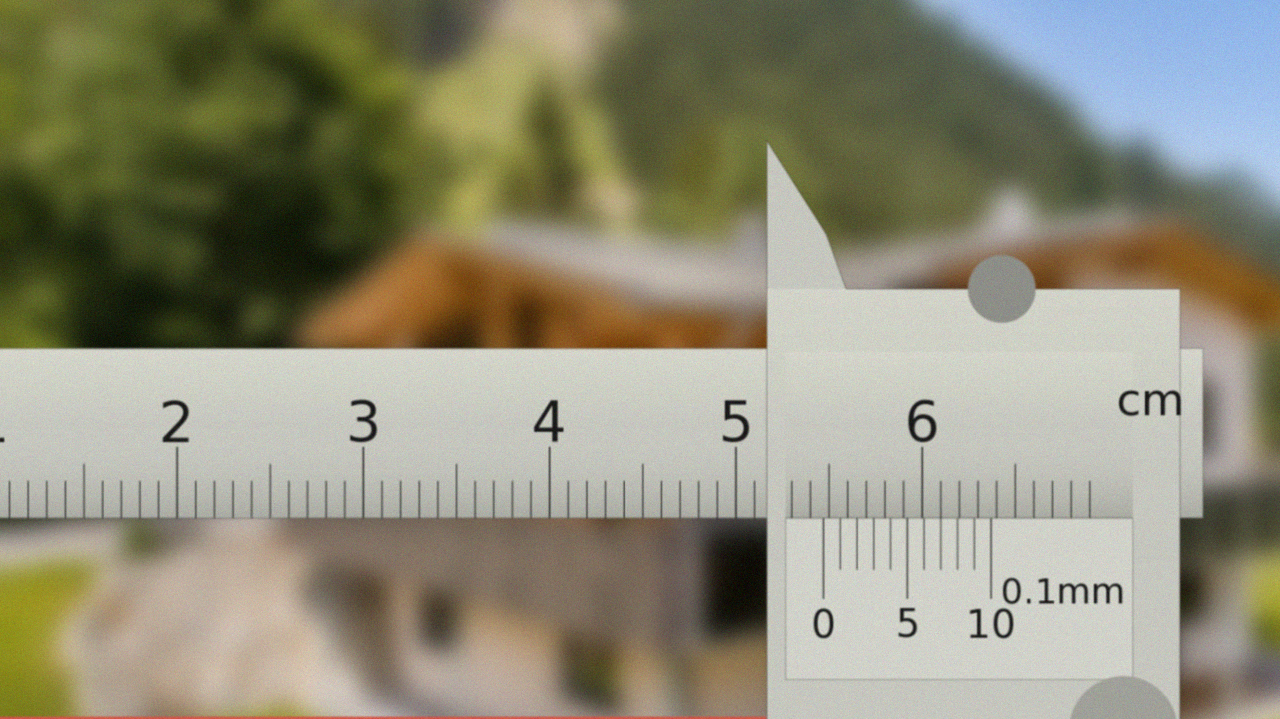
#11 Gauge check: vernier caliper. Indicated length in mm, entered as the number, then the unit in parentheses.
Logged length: 54.7 (mm)
